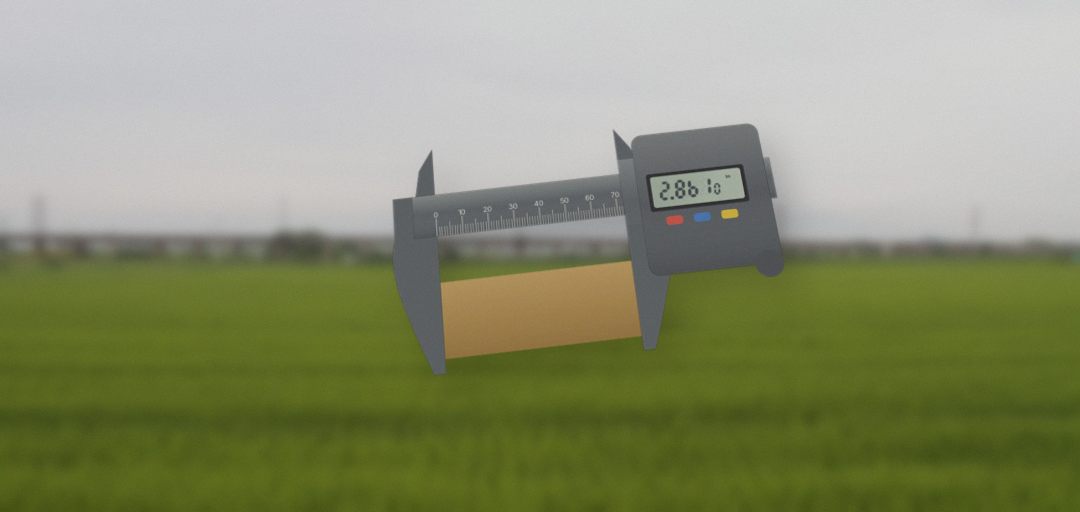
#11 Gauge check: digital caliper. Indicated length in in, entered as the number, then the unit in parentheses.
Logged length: 2.8610 (in)
